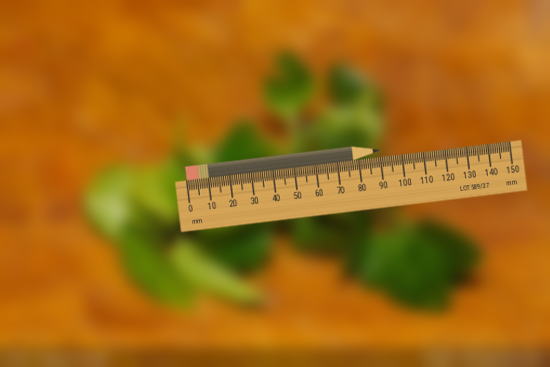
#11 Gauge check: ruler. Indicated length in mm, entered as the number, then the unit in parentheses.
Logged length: 90 (mm)
